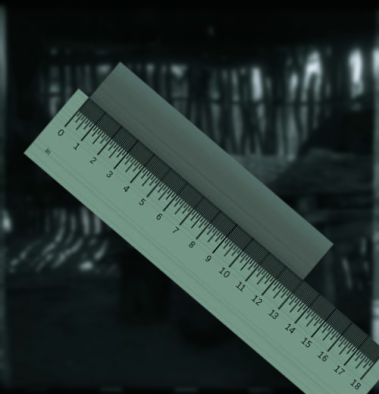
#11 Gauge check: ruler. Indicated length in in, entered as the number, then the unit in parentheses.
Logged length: 13 (in)
